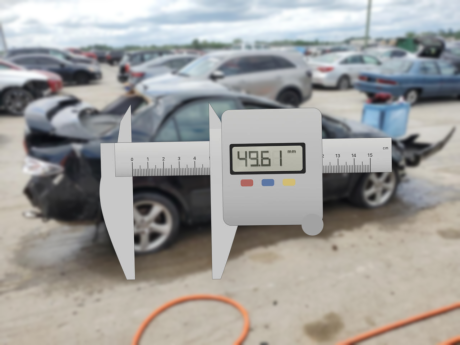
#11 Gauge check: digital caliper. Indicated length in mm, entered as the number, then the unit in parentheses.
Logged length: 49.61 (mm)
